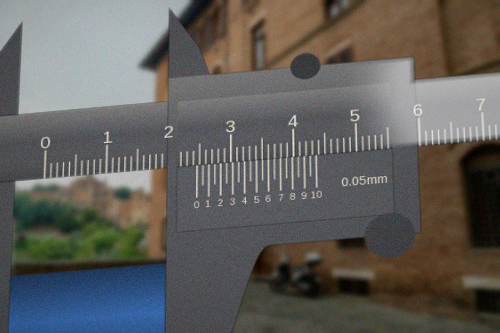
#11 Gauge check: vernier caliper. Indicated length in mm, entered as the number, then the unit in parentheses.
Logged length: 24.6 (mm)
